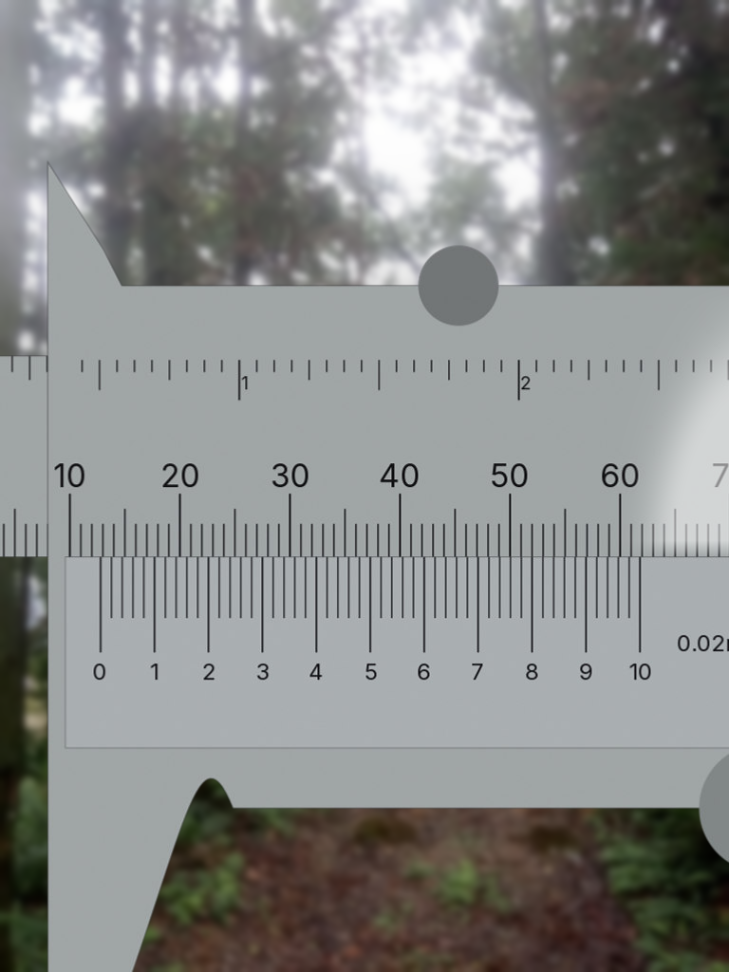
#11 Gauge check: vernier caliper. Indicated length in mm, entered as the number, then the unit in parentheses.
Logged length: 12.8 (mm)
